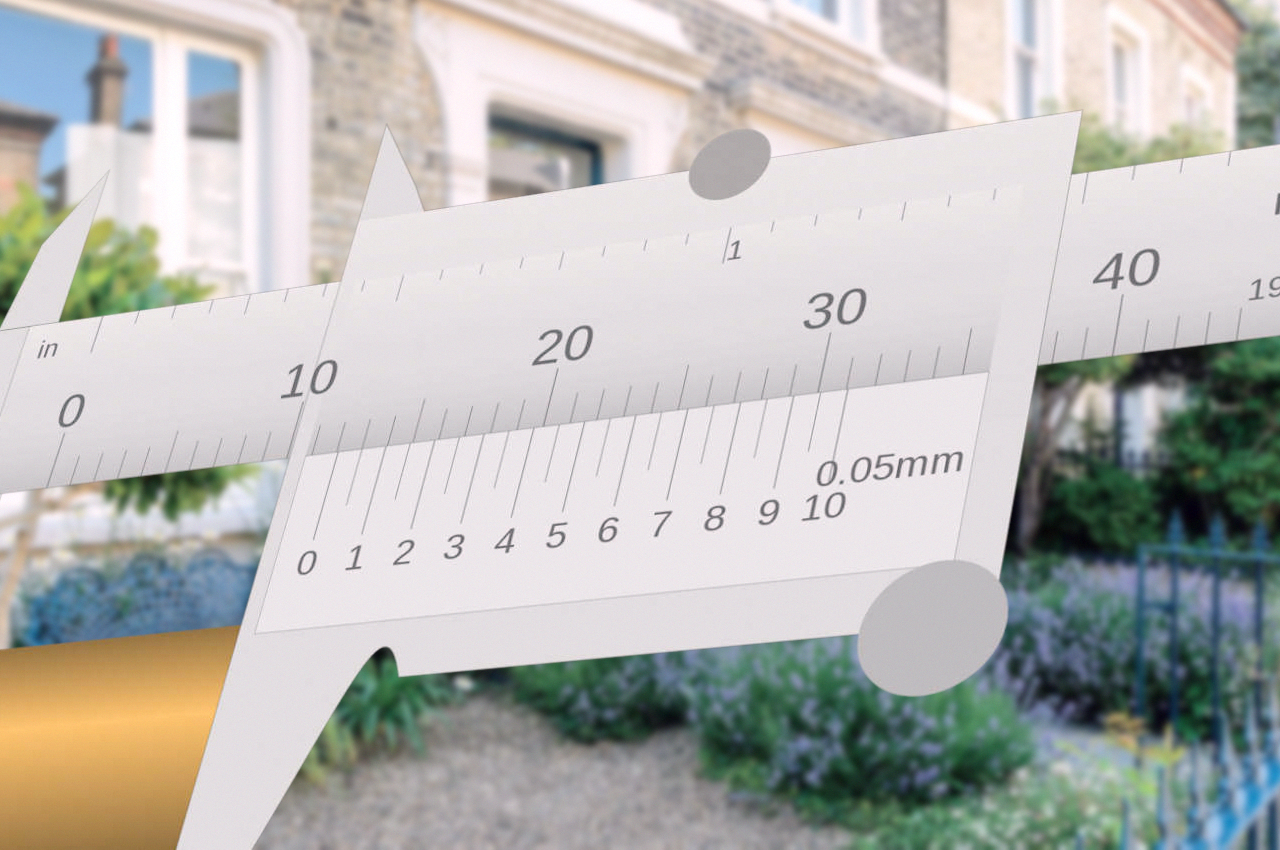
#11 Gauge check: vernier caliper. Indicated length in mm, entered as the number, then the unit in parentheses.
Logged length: 12.05 (mm)
